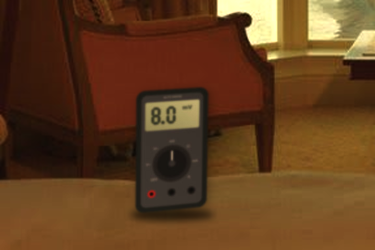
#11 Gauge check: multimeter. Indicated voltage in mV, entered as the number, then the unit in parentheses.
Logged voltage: 8.0 (mV)
